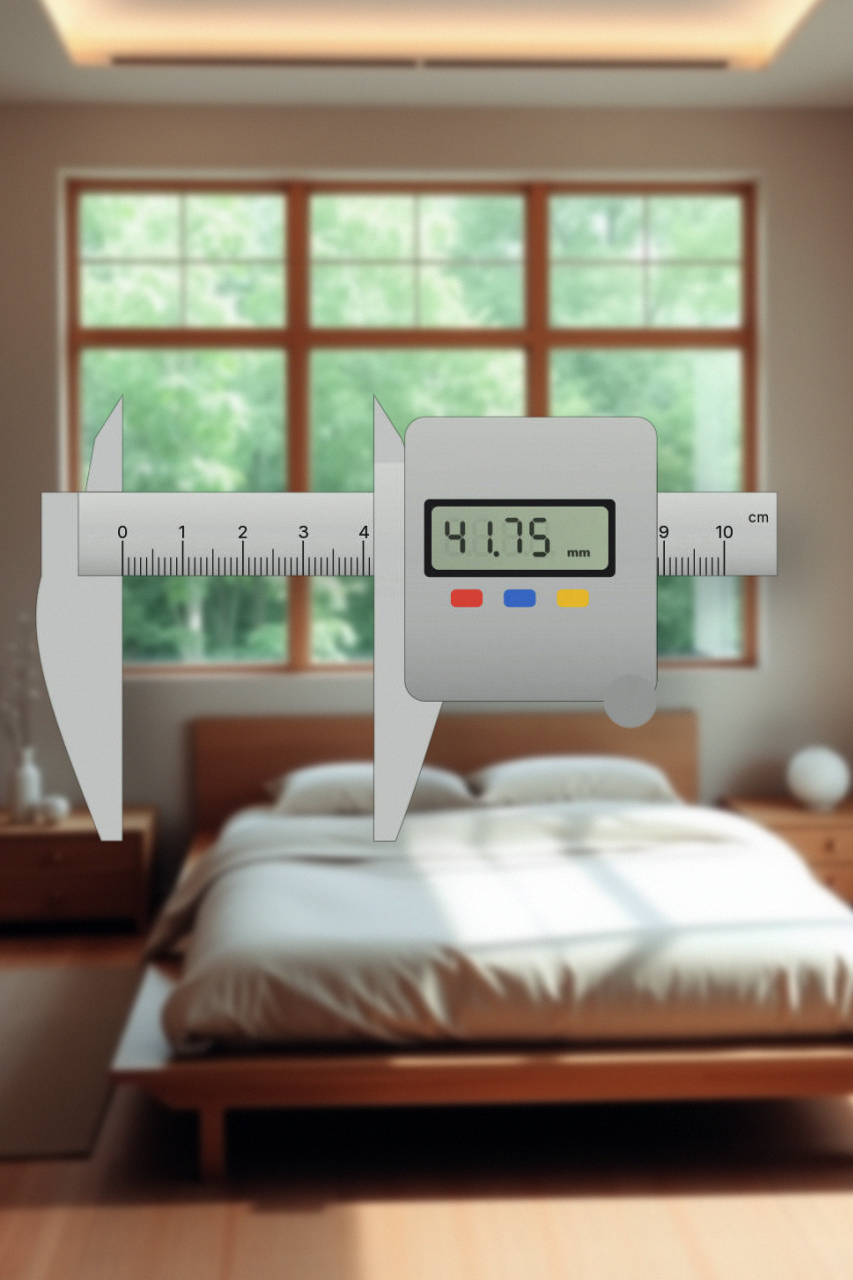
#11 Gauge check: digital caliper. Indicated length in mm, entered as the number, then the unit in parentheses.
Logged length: 41.75 (mm)
